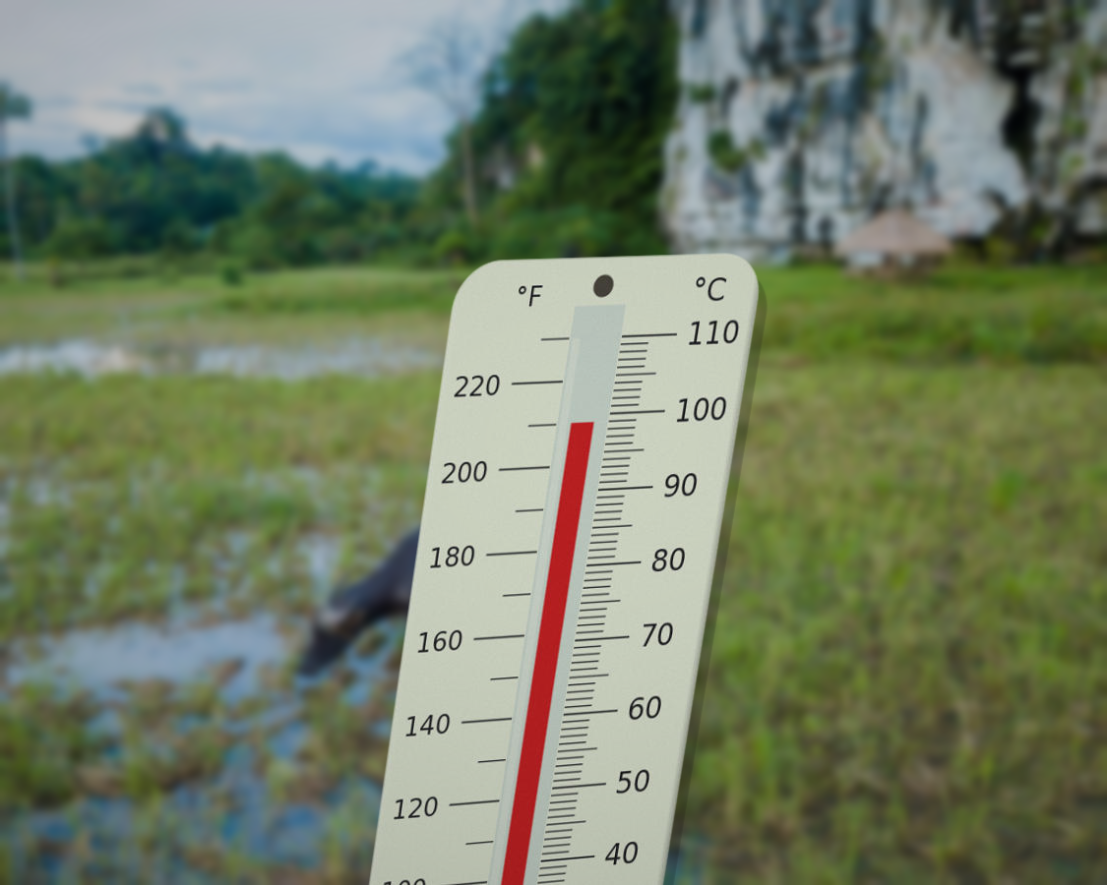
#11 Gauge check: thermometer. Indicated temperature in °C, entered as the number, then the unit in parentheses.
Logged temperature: 99 (°C)
